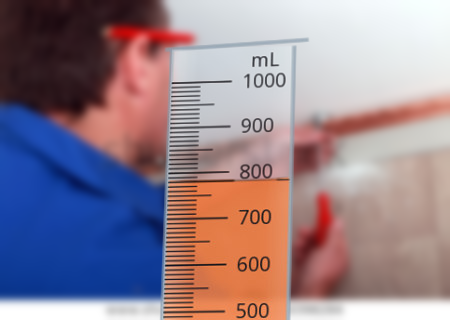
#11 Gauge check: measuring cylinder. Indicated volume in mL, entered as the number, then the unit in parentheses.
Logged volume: 780 (mL)
